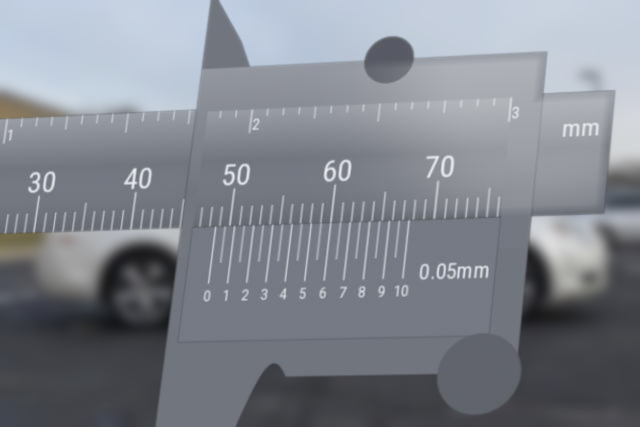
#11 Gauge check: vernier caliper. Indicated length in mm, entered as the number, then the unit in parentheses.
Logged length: 48.6 (mm)
